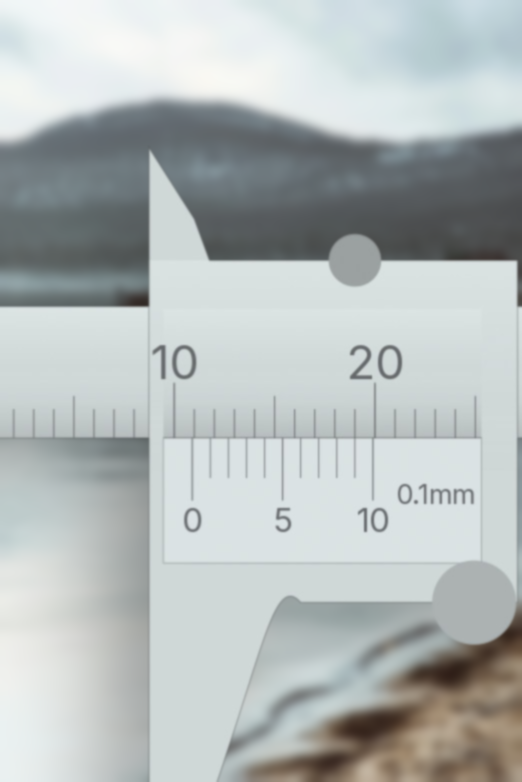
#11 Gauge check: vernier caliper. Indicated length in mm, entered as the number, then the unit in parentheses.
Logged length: 10.9 (mm)
